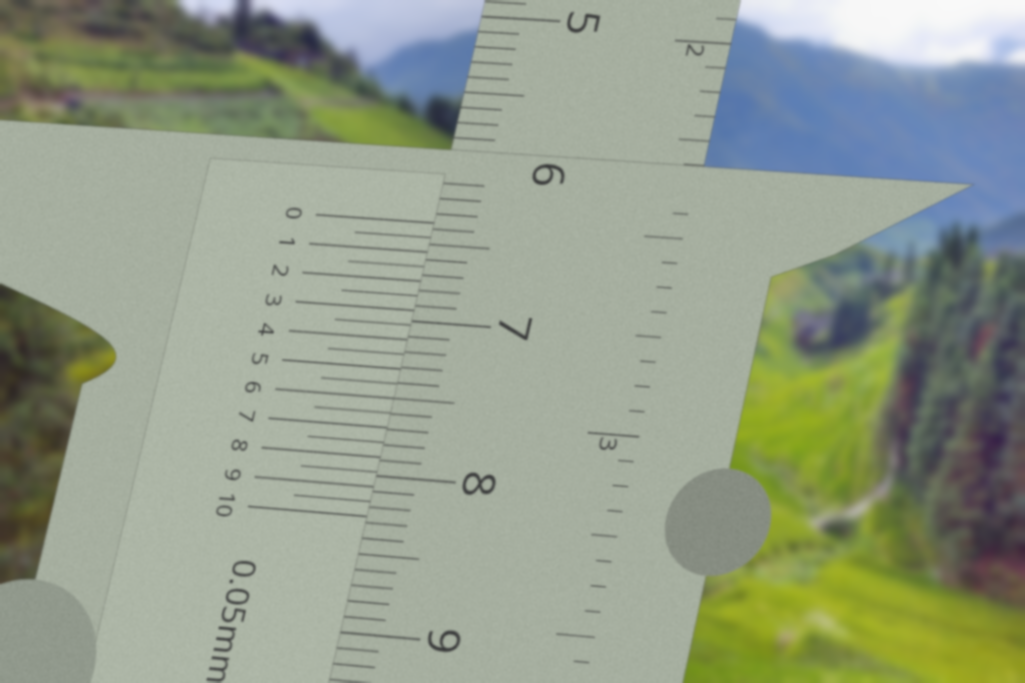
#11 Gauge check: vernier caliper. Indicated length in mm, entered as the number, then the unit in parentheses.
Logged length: 63.6 (mm)
